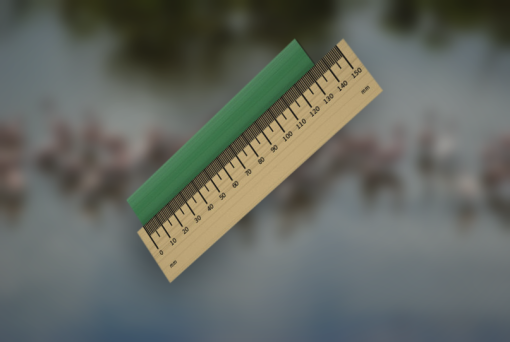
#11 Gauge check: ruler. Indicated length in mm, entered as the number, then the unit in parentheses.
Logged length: 135 (mm)
